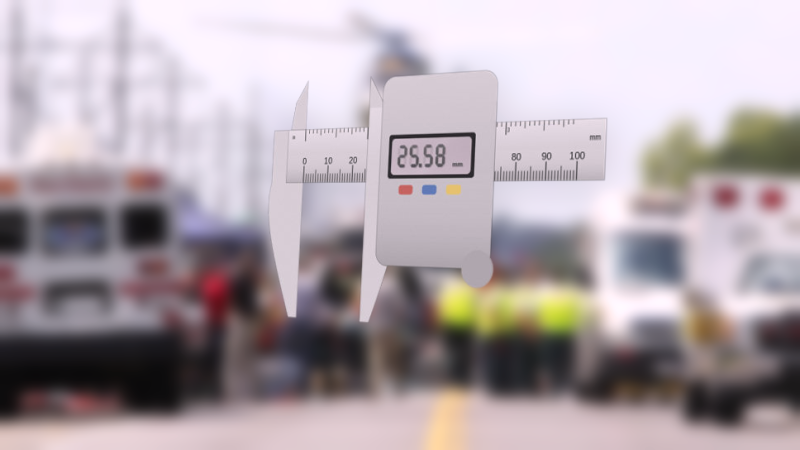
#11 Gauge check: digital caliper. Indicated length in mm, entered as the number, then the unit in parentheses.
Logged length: 25.58 (mm)
